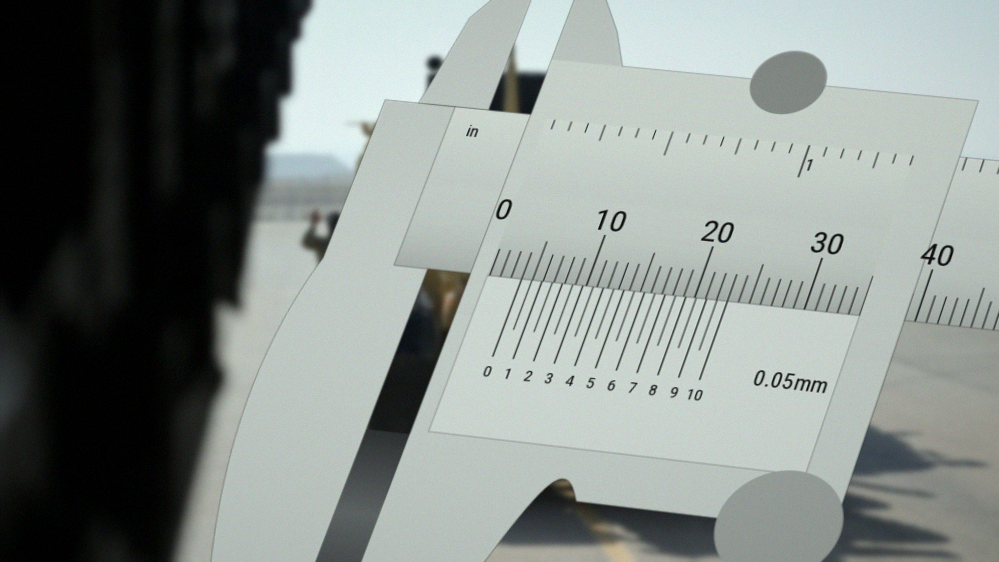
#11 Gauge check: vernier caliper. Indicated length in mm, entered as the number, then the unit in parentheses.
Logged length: 4.0 (mm)
